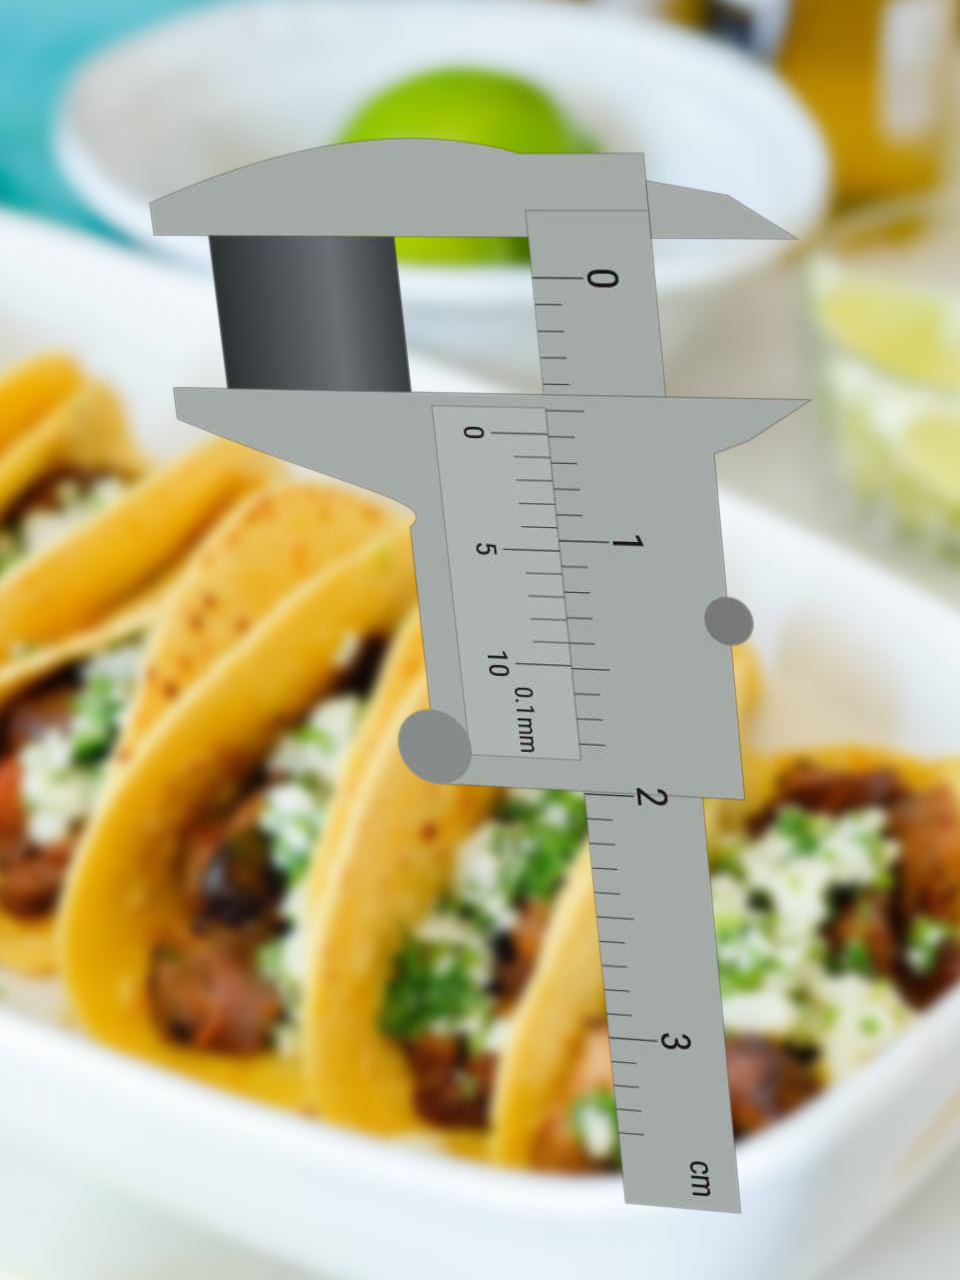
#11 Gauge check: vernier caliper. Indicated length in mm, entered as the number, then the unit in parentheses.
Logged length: 5.9 (mm)
